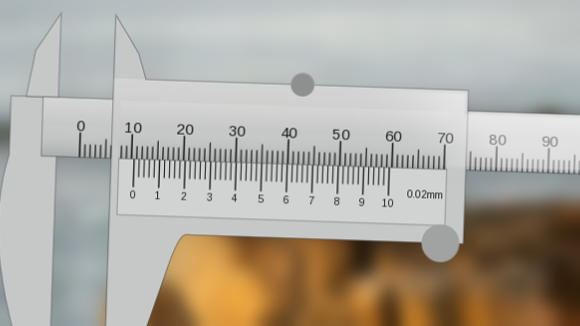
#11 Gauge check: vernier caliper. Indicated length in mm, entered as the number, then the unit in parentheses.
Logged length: 10.5 (mm)
